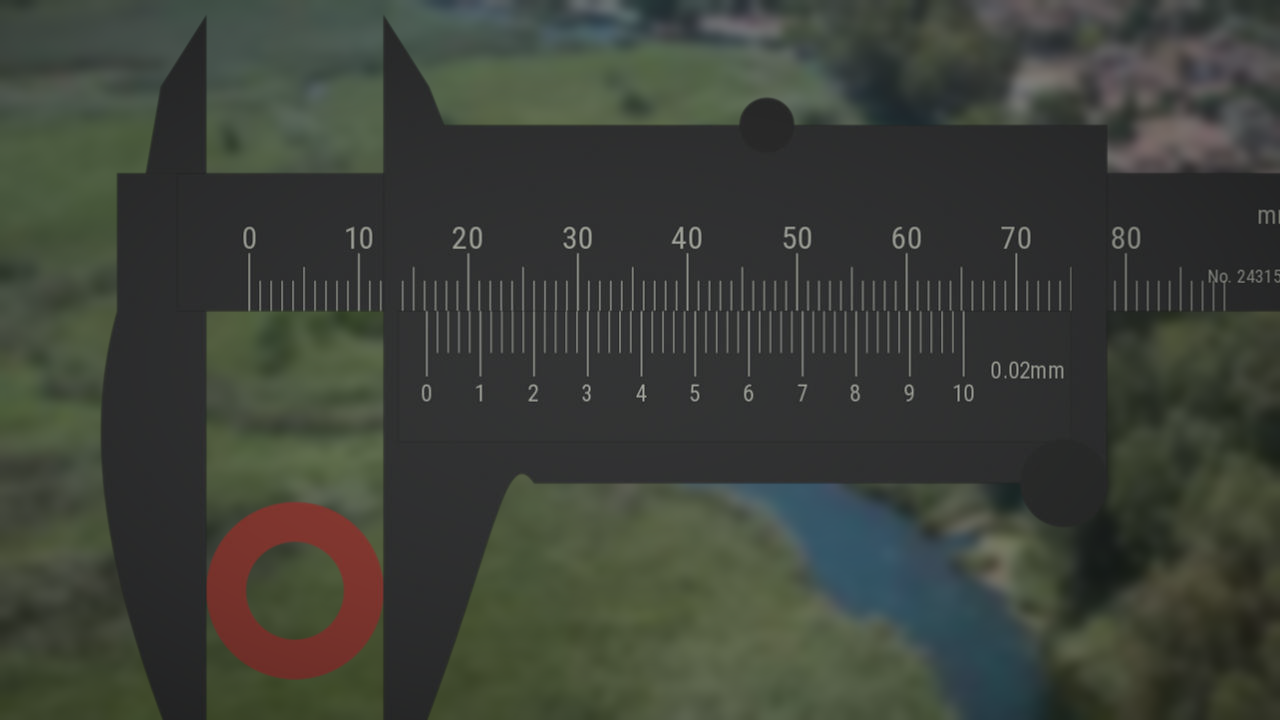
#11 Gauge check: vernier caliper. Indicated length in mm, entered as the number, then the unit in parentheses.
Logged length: 16.2 (mm)
